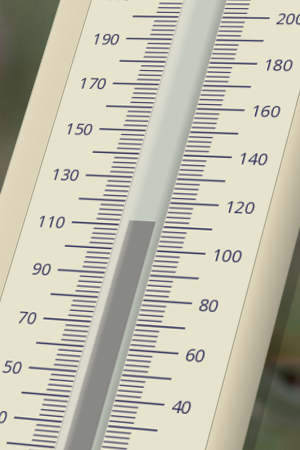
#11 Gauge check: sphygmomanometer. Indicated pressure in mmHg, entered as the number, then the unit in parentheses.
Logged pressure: 112 (mmHg)
